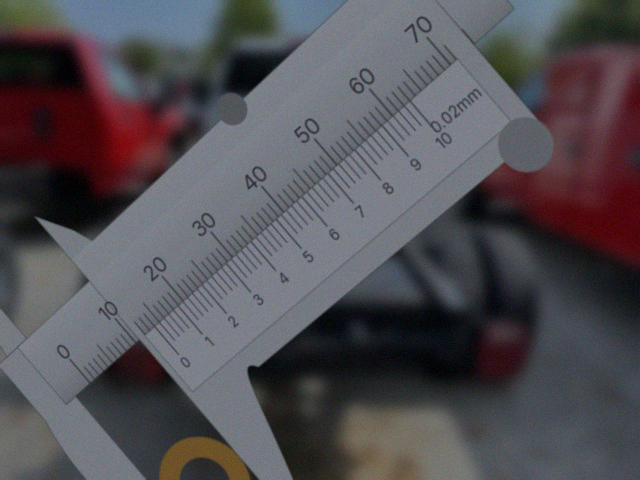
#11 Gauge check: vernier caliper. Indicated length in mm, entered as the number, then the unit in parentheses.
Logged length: 14.0 (mm)
